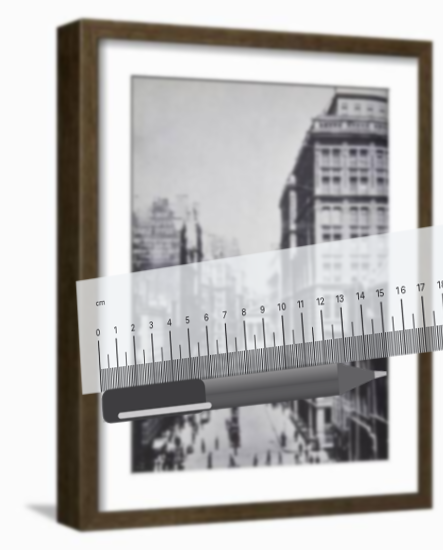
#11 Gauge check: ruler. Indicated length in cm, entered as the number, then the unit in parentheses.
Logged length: 15 (cm)
